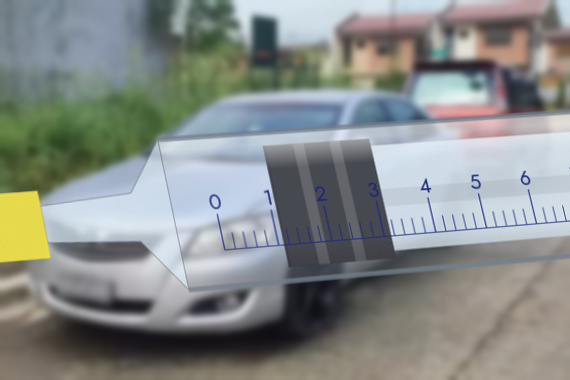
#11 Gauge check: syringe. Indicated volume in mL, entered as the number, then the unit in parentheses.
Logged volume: 1.1 (mL)
